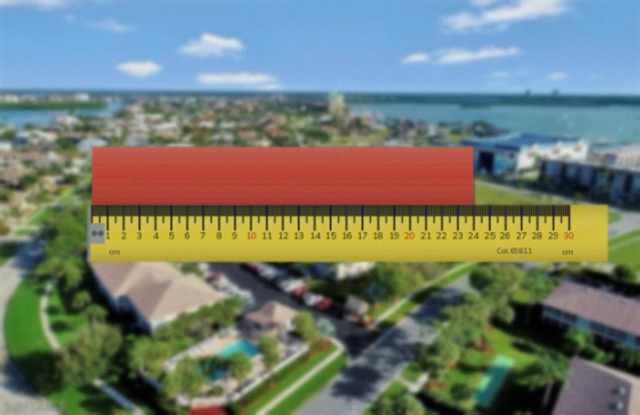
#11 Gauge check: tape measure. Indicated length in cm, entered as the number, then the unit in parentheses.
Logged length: 24 (cm)
